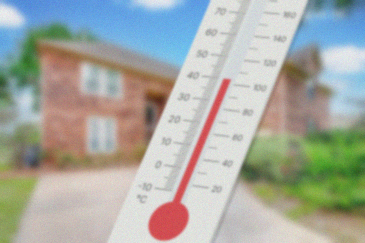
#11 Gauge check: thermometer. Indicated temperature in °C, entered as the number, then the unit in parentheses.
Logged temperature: 40 (°C)
